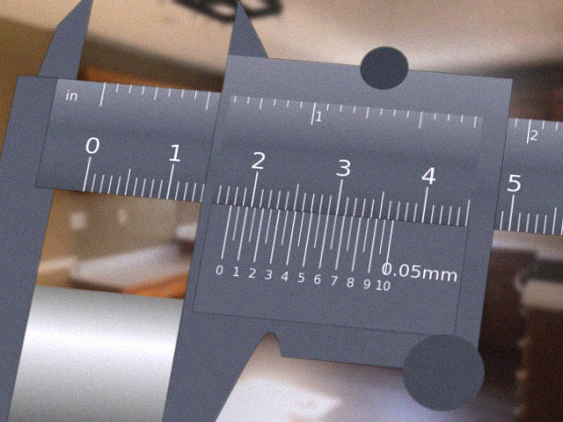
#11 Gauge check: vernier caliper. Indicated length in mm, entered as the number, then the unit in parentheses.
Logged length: 17.6 (mm)
